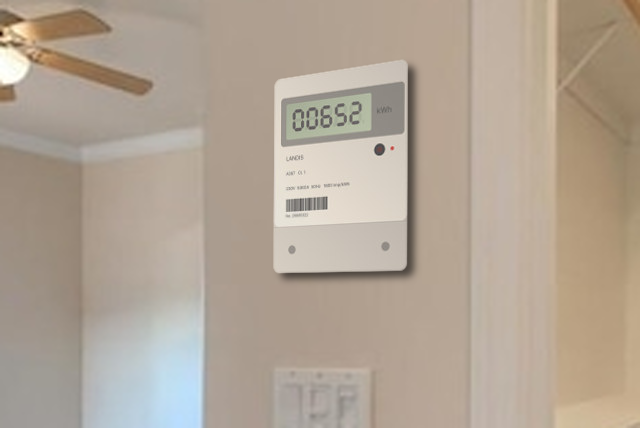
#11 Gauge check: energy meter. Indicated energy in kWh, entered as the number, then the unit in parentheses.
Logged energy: 652 (kWh)
